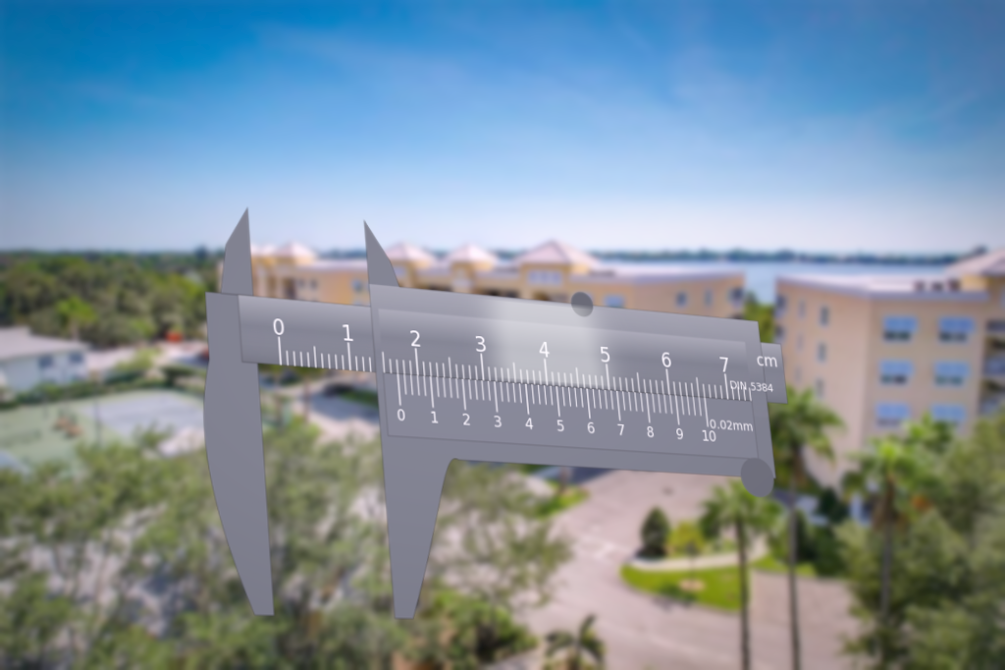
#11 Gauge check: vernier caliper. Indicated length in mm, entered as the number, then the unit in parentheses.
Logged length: 17.0 (mm)
